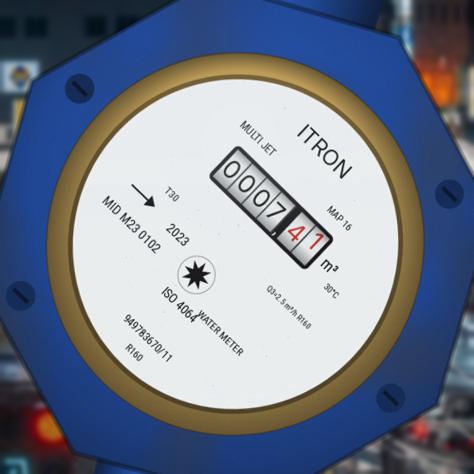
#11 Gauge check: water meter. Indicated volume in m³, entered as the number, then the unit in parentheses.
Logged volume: 7.41 (m³)
